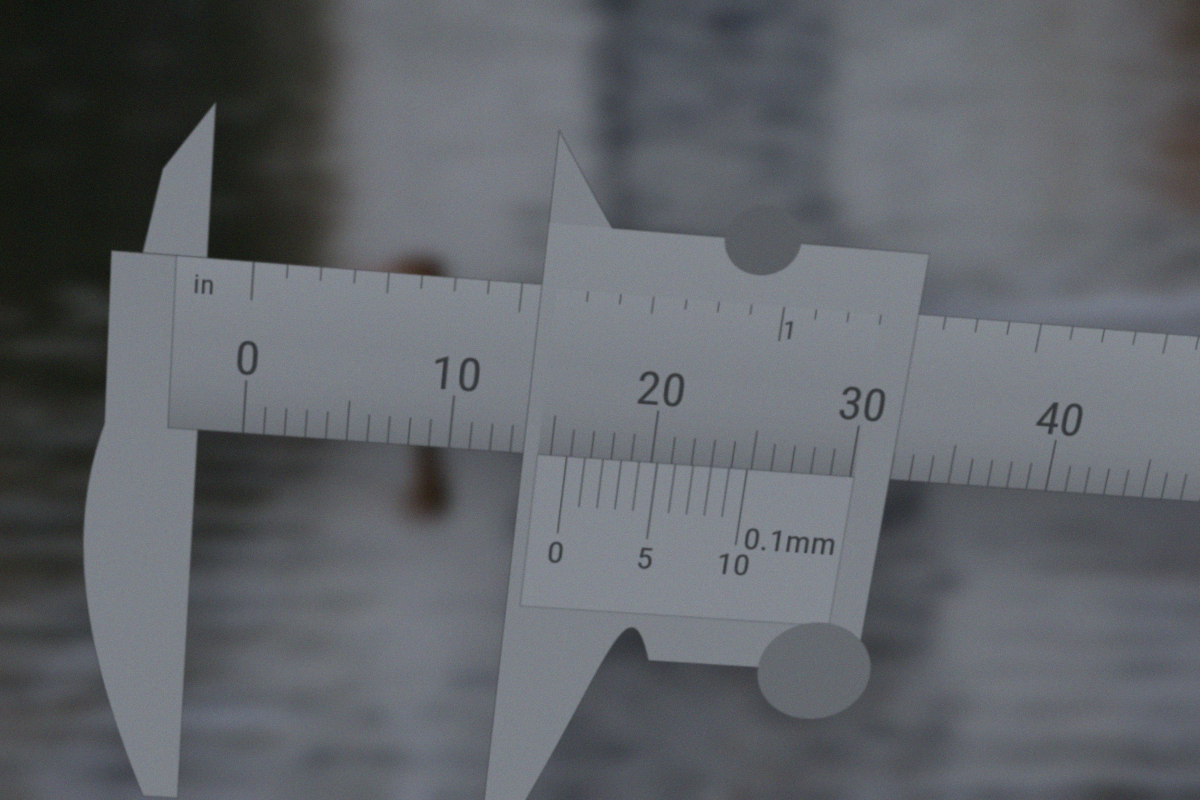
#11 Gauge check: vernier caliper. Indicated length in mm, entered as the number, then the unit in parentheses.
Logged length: 15.8 (mm)
